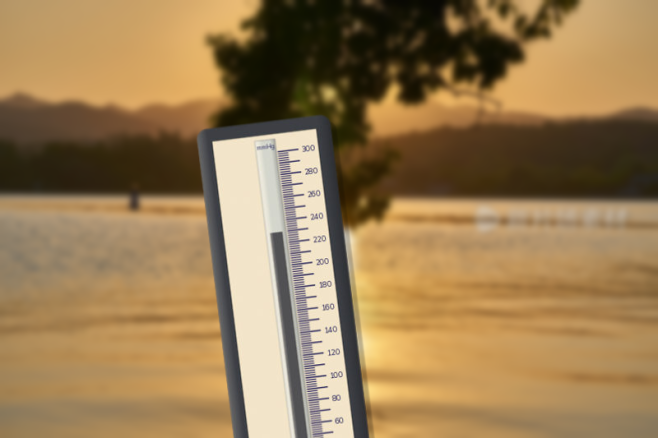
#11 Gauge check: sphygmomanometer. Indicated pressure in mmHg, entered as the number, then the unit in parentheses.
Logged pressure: 230 (mmHg)
